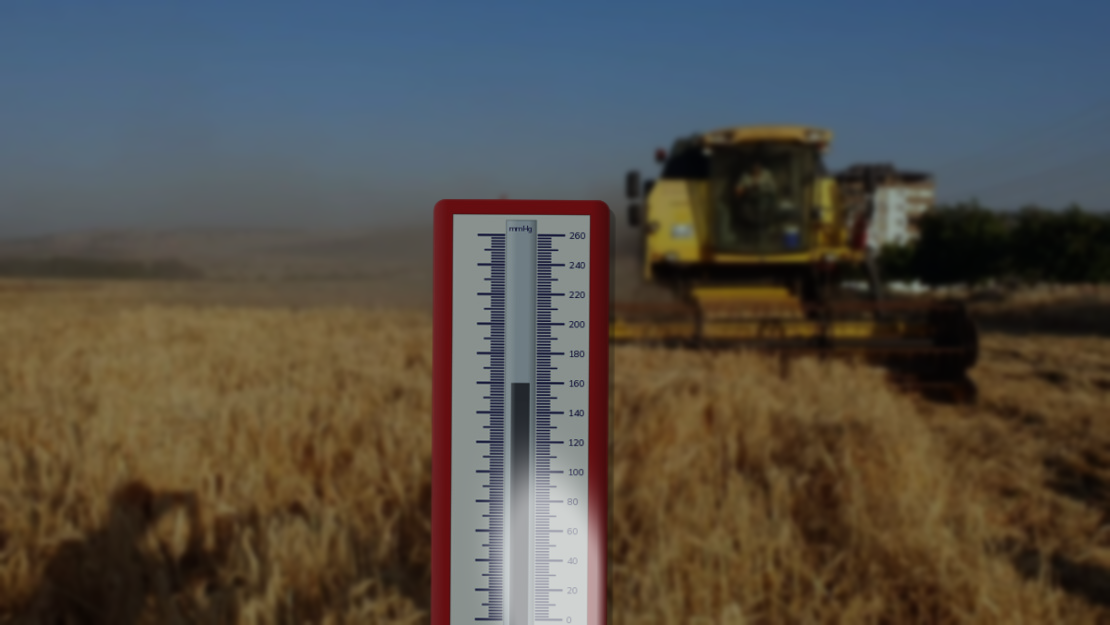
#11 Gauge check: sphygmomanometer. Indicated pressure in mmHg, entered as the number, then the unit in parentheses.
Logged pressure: 160 (mmHg)
